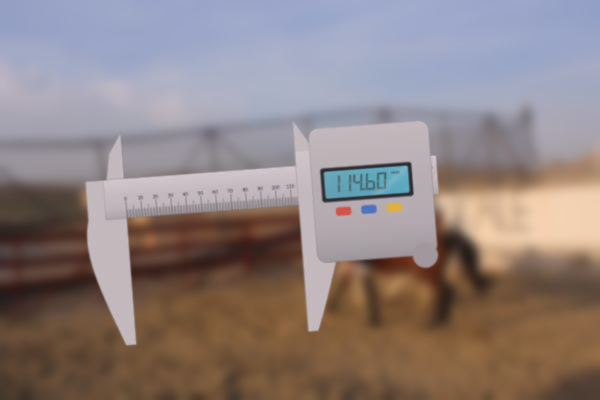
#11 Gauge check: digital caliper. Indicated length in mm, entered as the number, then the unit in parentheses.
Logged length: 114.60 (mm)
